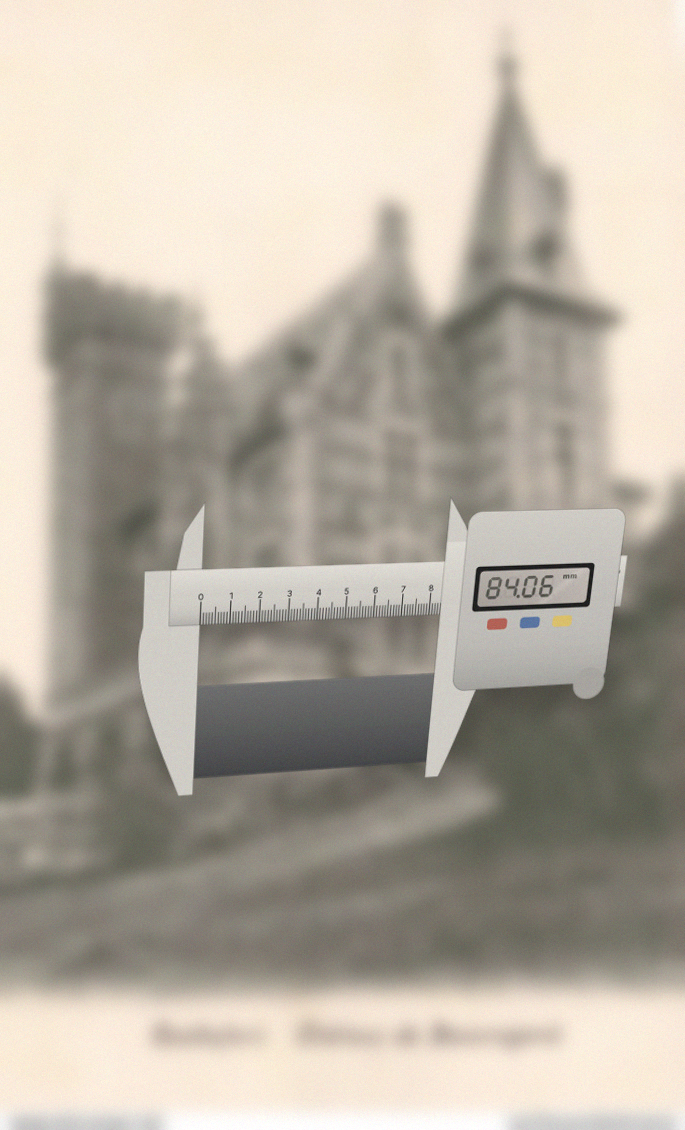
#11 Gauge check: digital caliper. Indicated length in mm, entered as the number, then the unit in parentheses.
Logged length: 84.06 (mm)
